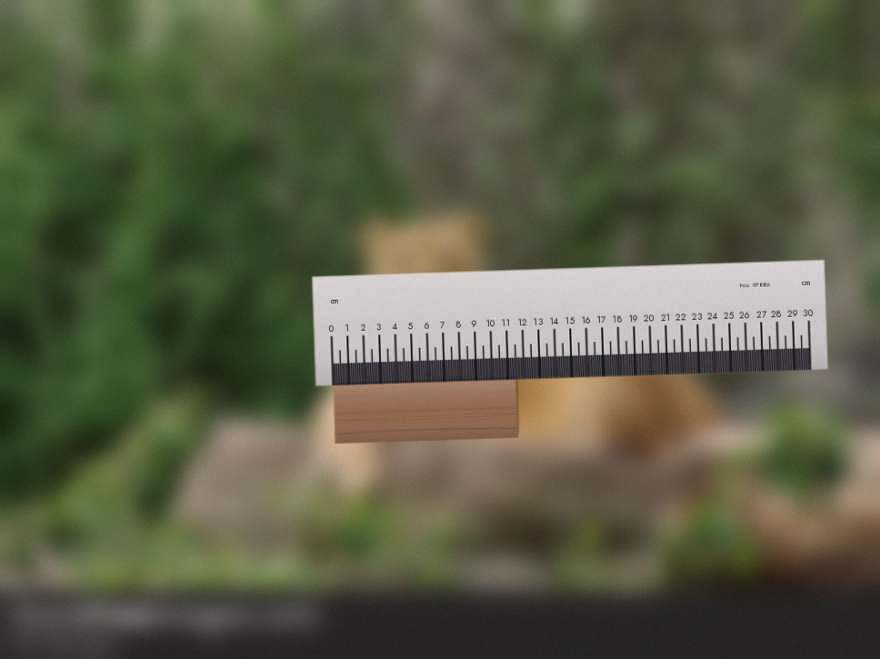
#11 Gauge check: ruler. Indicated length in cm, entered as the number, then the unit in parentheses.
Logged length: 11.5 (cm)
